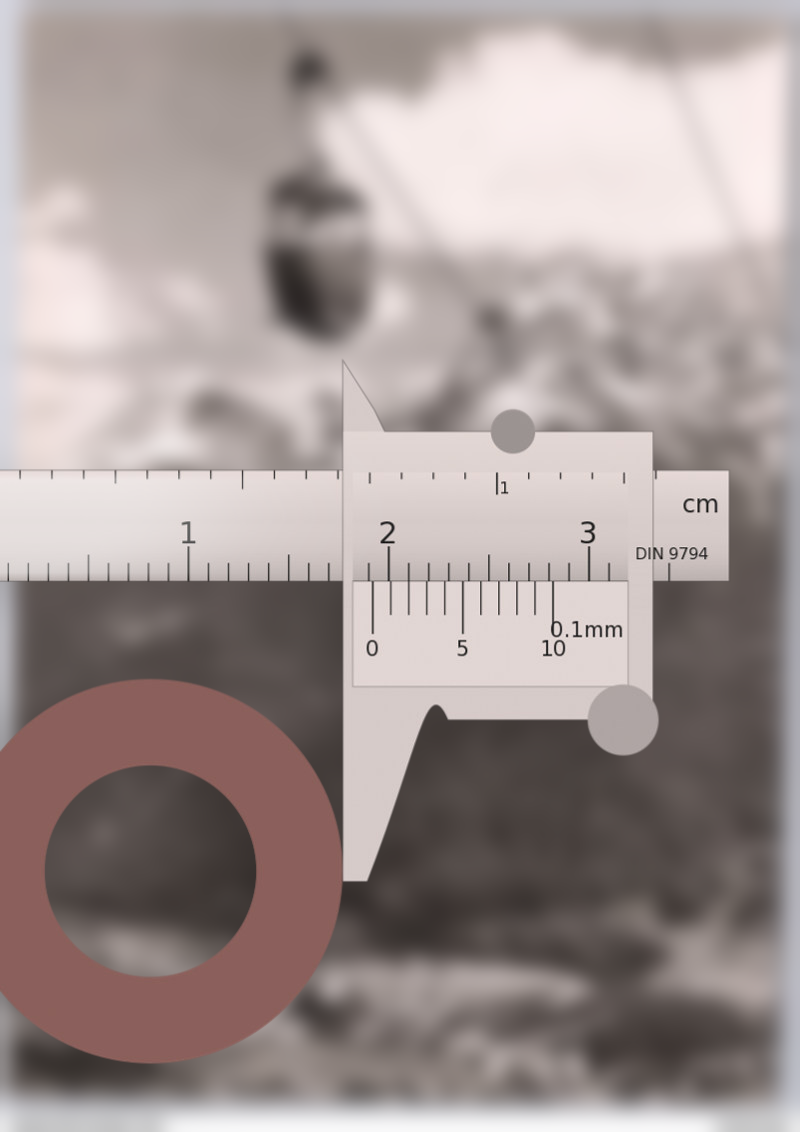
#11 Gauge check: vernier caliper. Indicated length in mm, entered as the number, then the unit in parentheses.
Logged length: 19.2 (mm)
